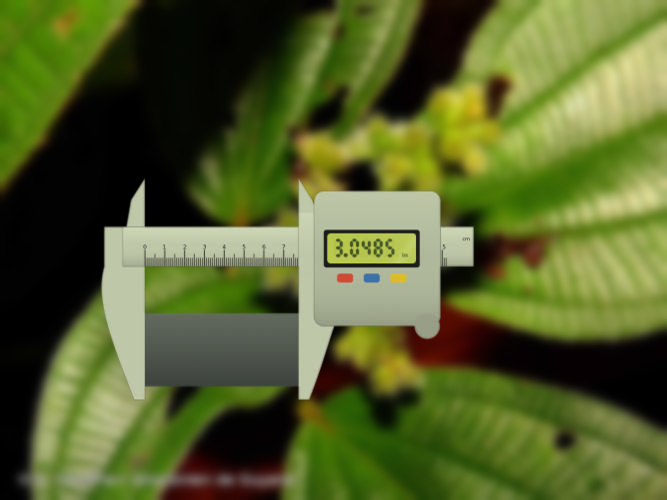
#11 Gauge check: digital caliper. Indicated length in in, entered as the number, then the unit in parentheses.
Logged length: 3.0485 (in)
